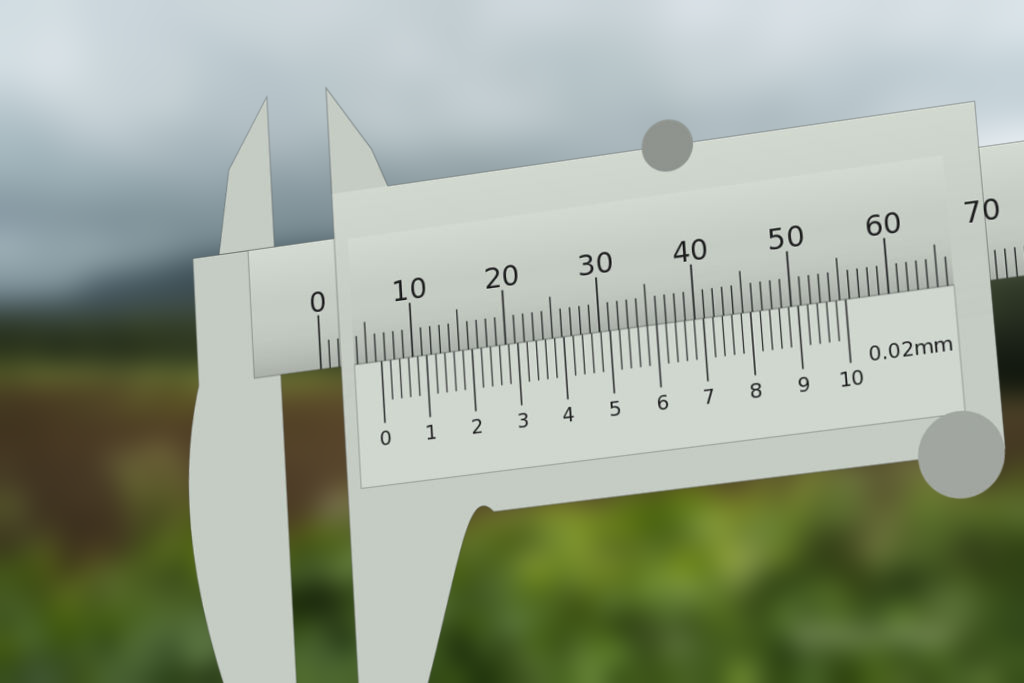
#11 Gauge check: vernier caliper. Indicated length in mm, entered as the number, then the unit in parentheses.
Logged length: 6.6 (mm)
